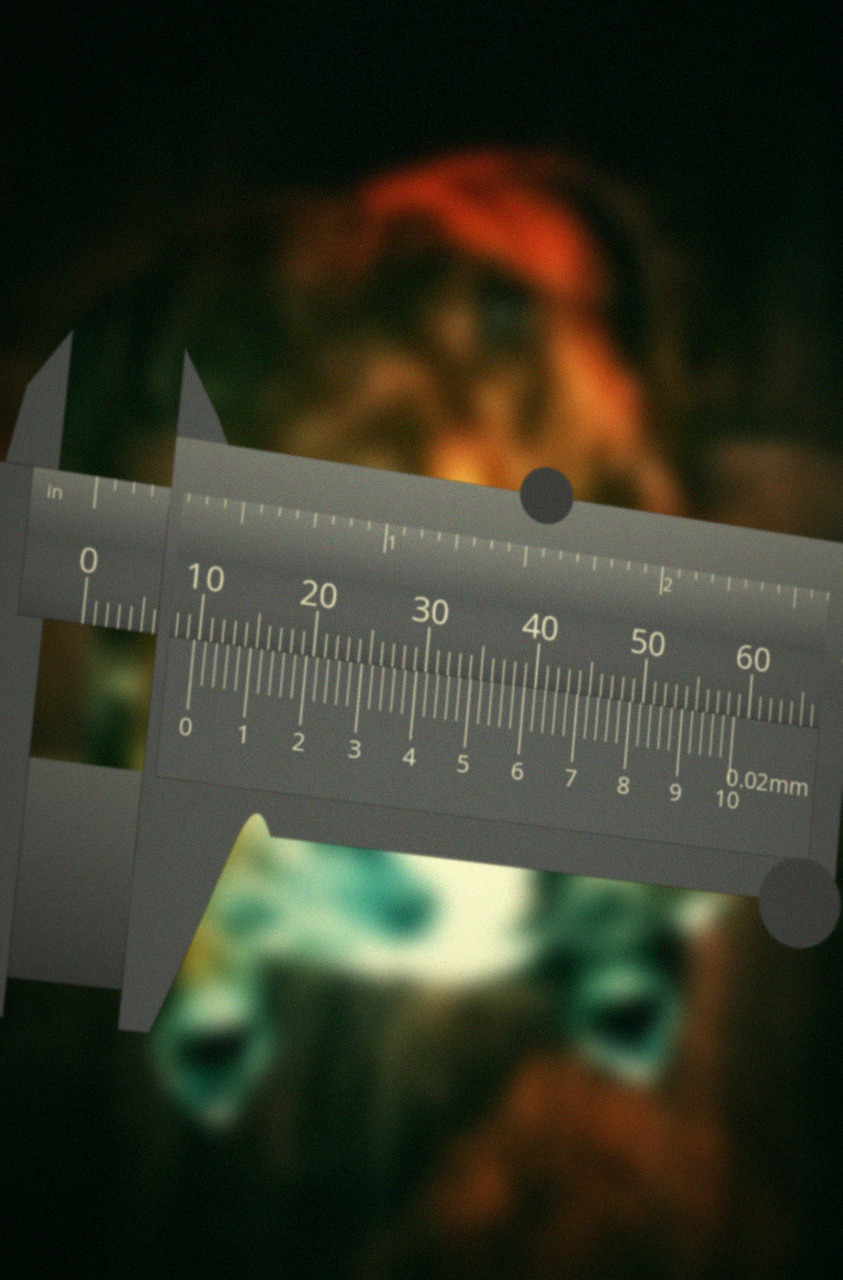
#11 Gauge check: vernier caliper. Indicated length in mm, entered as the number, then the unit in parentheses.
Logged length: 9.6 (mm)
